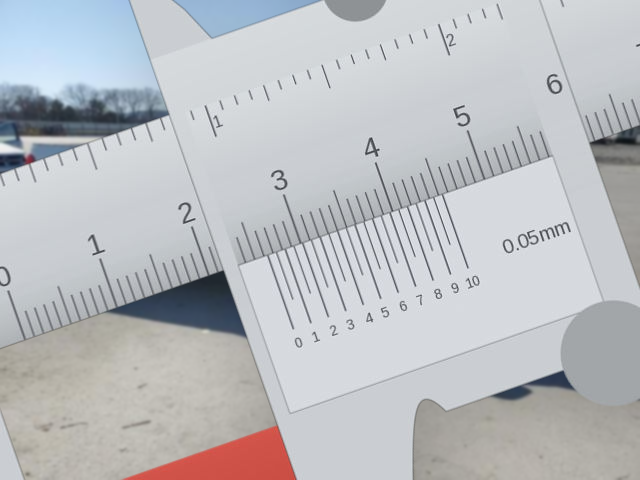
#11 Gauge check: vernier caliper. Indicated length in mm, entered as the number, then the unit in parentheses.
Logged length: 26.4 (mm)
